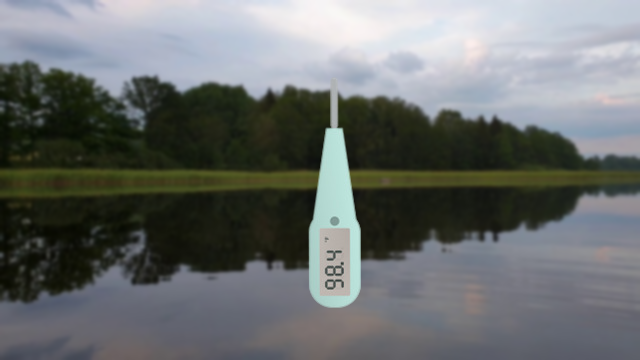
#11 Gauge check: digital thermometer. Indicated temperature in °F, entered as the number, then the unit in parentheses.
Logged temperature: 98.4 (°F)
